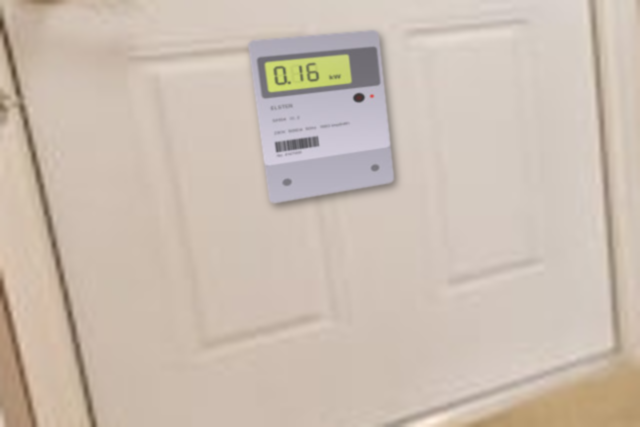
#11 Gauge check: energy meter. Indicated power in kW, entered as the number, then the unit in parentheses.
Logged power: 0.16 (kW)
